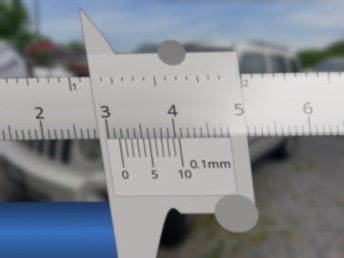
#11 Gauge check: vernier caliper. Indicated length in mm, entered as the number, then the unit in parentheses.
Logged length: 31.6 (mm)
